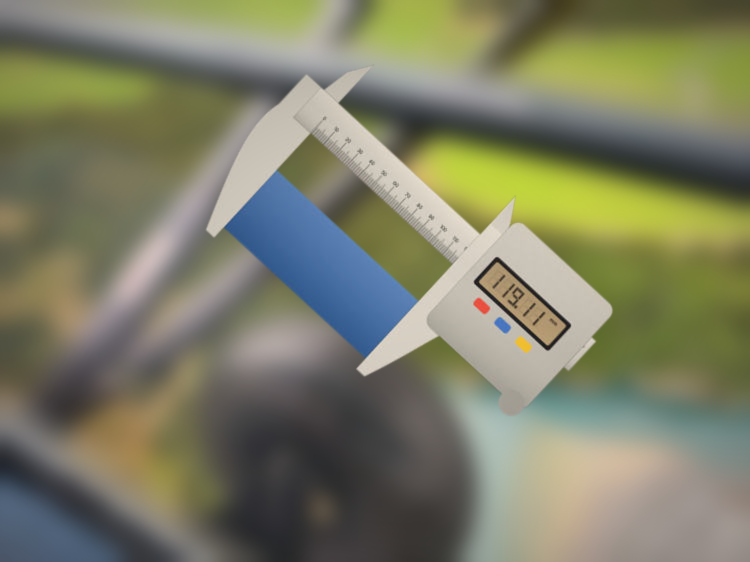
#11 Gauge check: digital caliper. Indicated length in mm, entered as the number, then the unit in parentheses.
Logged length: 119.11 (mm)
